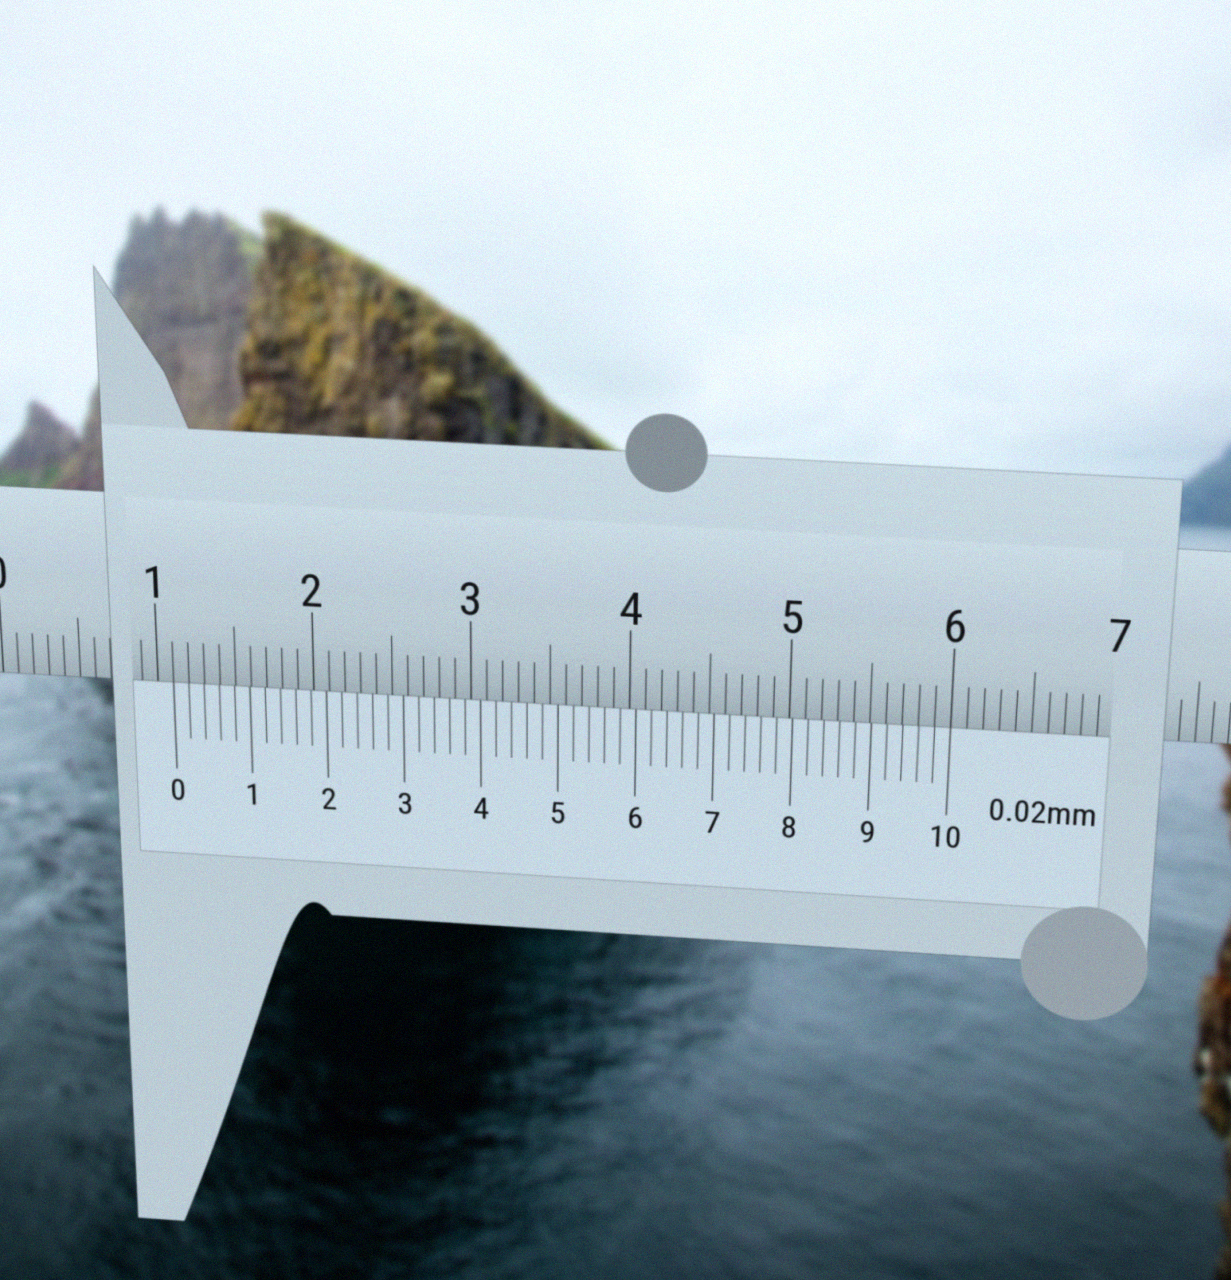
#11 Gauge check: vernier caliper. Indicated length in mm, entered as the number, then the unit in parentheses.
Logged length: 11.0 (mm)
